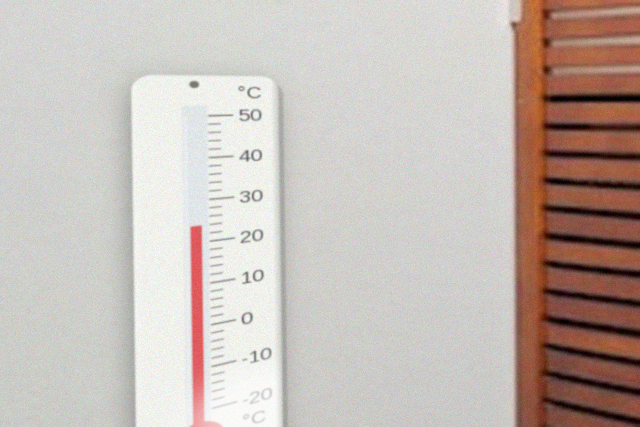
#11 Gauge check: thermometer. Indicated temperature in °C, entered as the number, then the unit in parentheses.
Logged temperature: 24 (°C)
